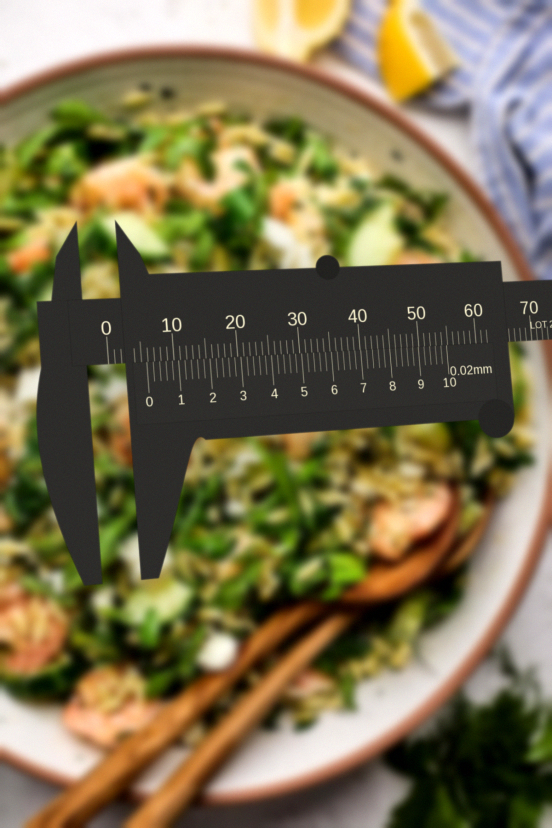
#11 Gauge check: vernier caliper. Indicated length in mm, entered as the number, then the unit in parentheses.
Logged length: 5.8 (mm)
